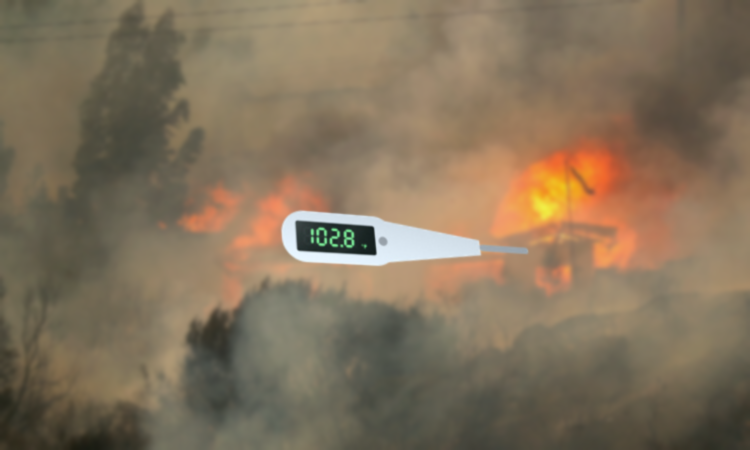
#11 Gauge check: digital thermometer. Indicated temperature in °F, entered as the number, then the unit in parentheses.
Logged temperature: 102.8 (°F)
